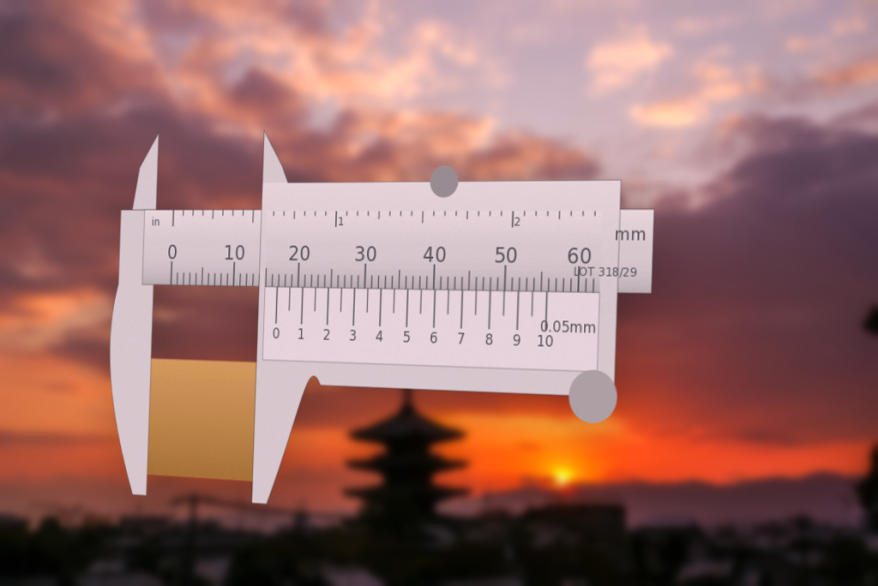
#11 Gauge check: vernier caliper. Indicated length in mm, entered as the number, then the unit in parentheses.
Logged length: 16.8 (mm)
